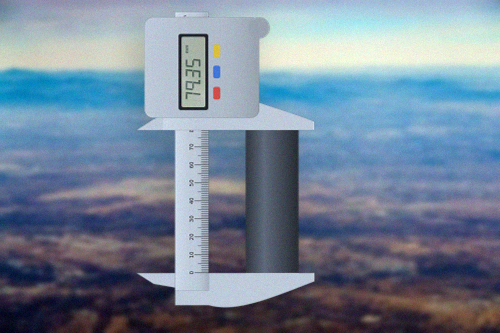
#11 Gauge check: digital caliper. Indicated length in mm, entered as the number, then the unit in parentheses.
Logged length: 79.35 (mm)
